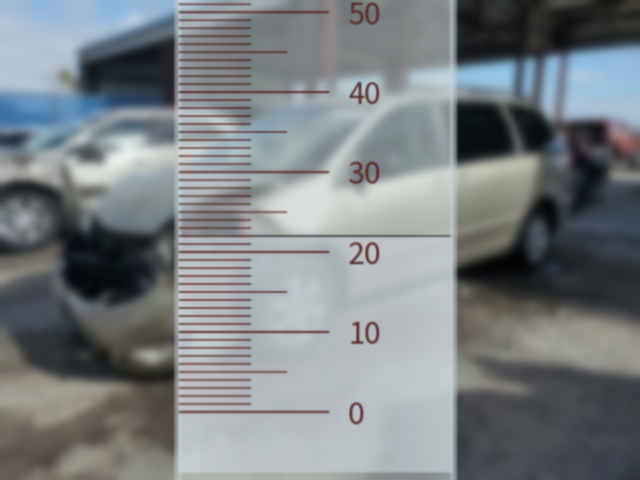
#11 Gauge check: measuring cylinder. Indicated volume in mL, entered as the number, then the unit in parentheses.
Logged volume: 22 (mL)
